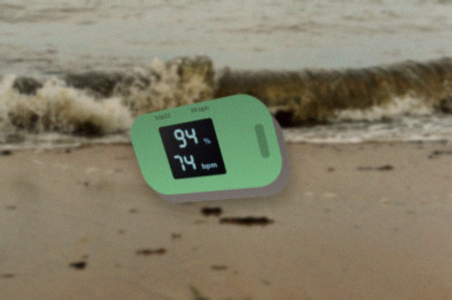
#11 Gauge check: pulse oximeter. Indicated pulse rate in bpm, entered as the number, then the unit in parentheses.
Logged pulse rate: 74 (bpm)
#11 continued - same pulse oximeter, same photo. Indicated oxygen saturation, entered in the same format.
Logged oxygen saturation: 94 (%)
